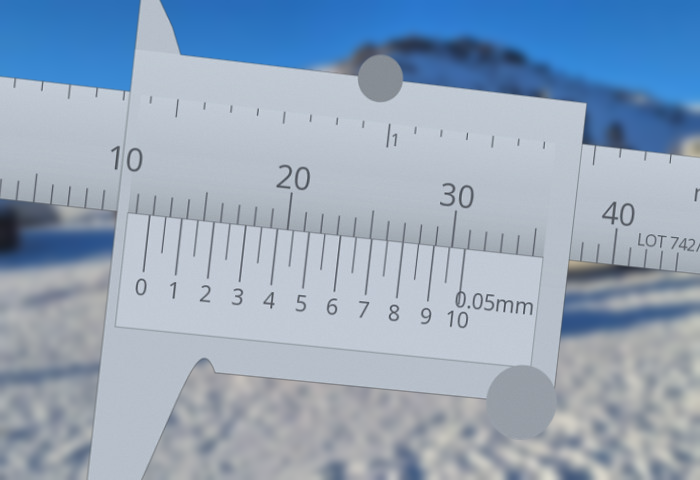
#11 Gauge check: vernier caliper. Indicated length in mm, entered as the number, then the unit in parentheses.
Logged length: 11.8 (mm)
